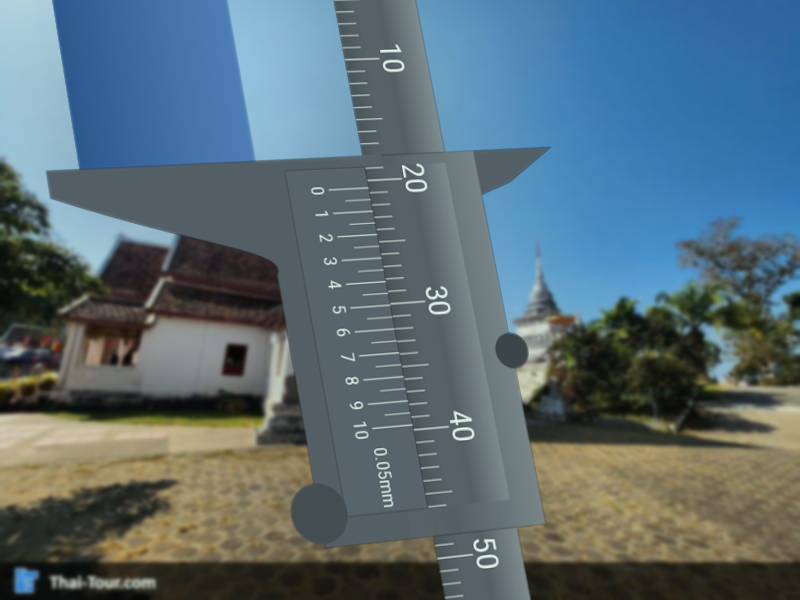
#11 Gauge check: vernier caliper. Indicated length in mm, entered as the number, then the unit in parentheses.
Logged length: 20.6 (mm)
